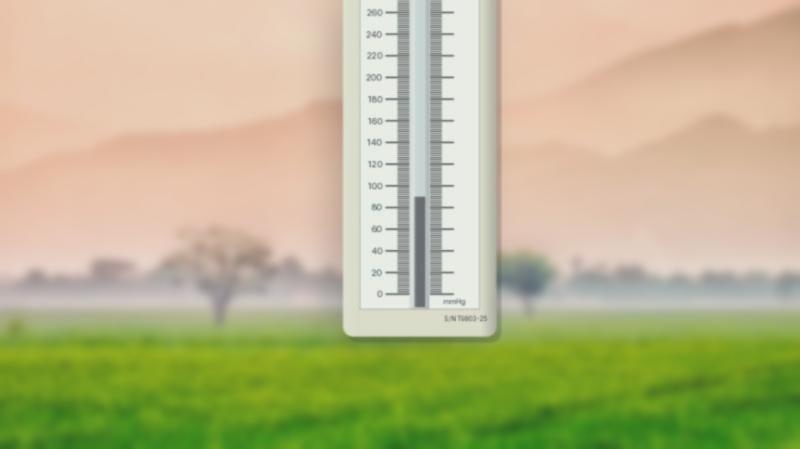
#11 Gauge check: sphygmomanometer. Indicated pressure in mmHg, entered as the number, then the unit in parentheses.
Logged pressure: 90 (mmHg)
